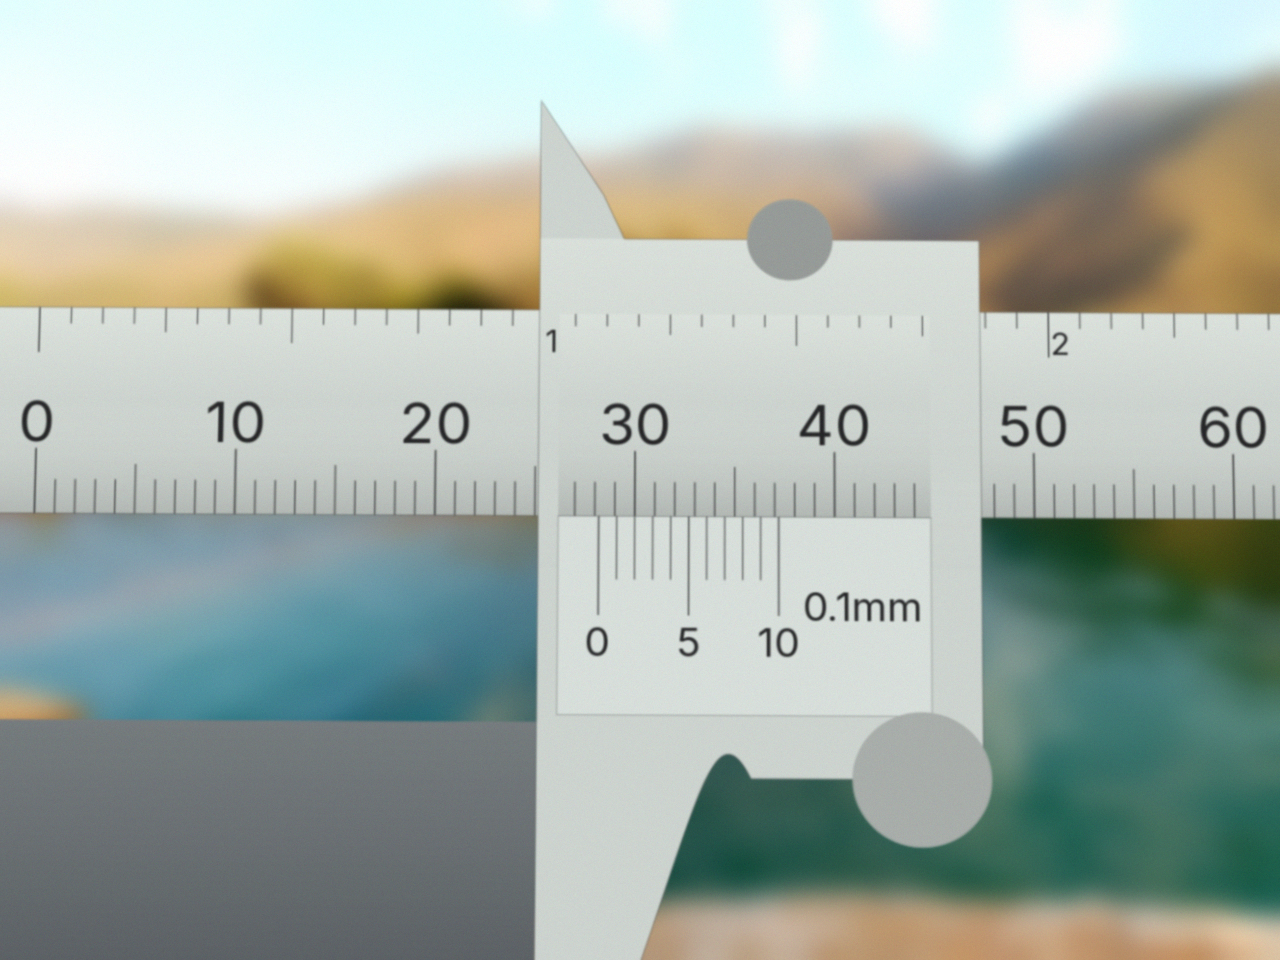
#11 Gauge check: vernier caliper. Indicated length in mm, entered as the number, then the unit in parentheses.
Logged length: 28.2 (mm)
